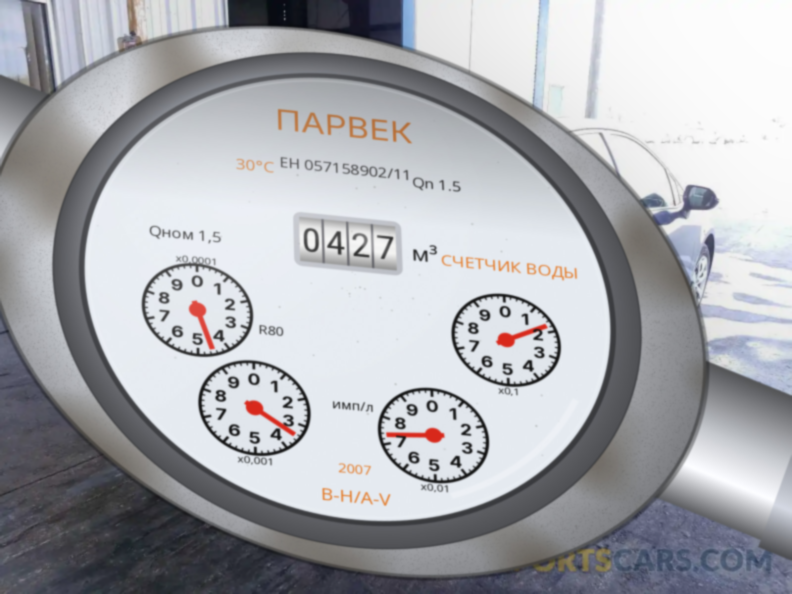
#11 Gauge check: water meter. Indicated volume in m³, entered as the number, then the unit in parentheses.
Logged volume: 427.1734 (m³)
